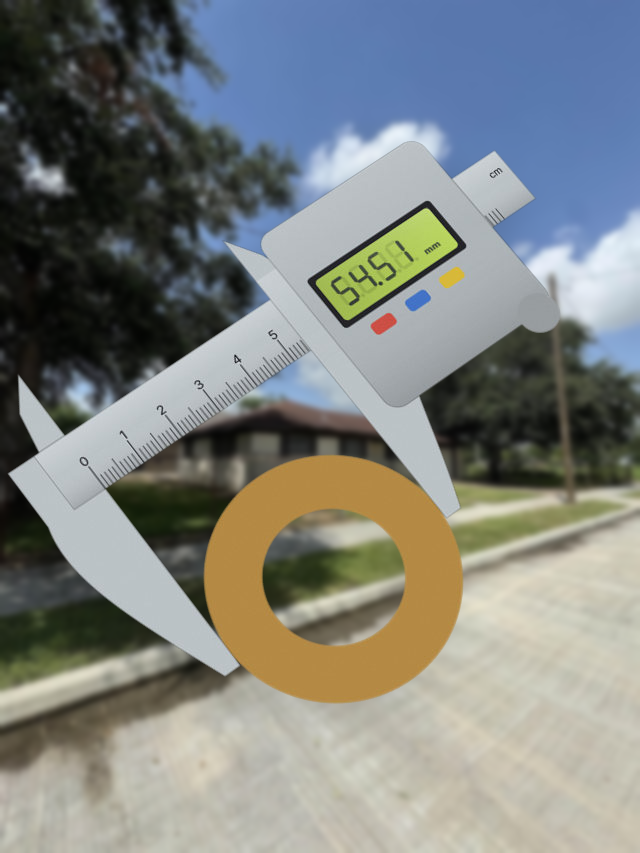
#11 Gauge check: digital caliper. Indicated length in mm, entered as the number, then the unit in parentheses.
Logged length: 54.51 (mm)
